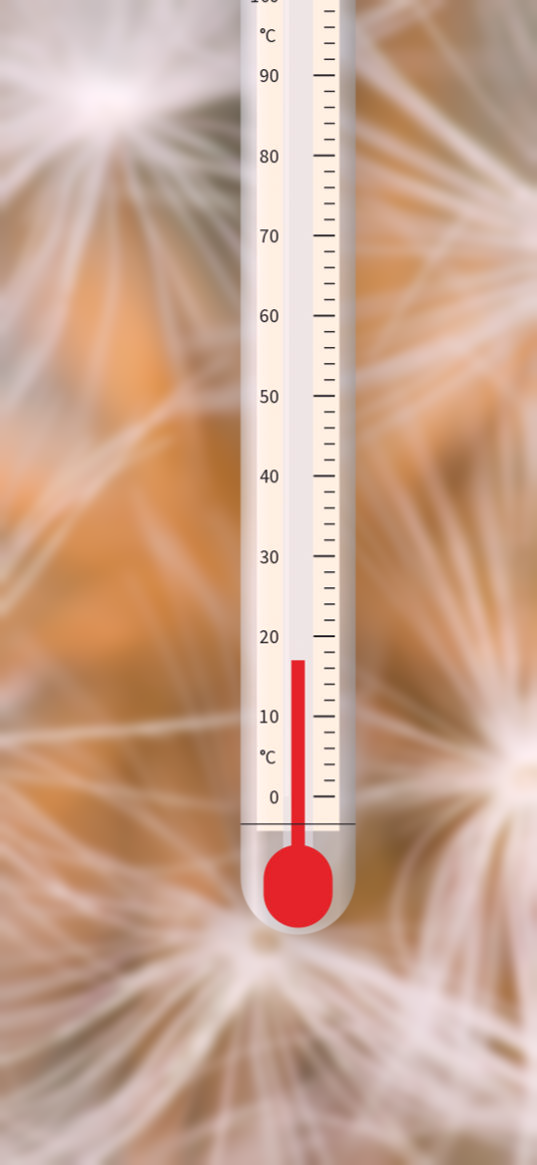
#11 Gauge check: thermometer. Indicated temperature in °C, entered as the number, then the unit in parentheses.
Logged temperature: 17 (°C)
